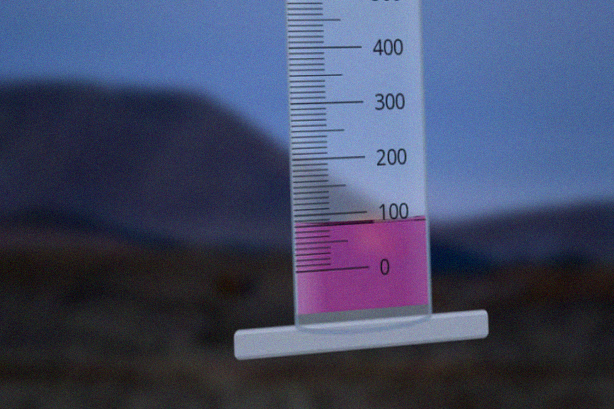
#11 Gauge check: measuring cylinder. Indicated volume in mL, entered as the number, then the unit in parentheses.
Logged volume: 80 (mL)
